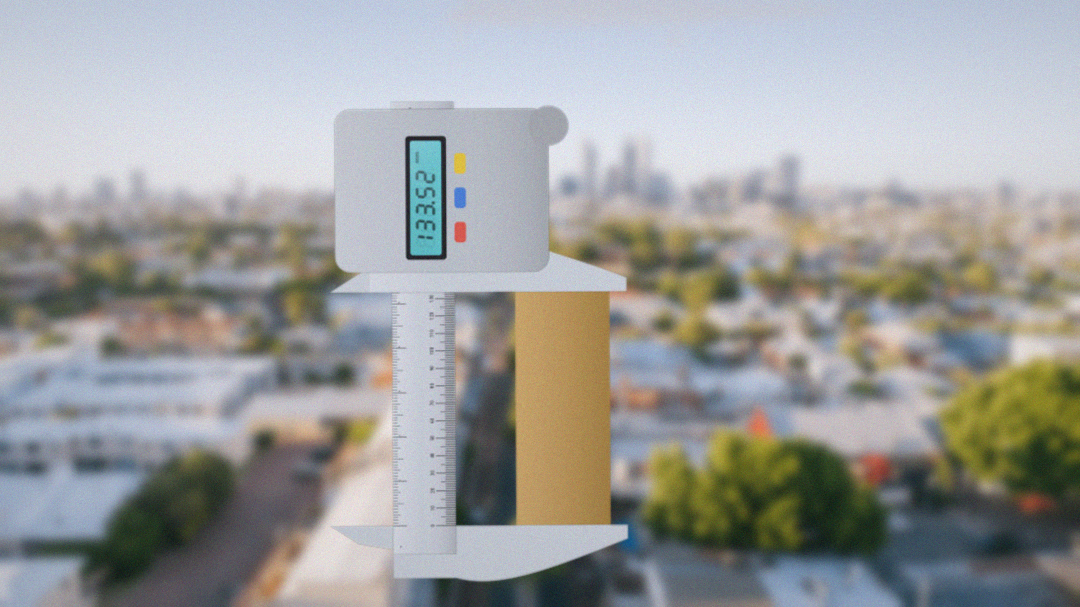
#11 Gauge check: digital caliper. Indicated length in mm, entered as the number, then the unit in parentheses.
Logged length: 133.52 (mm)
